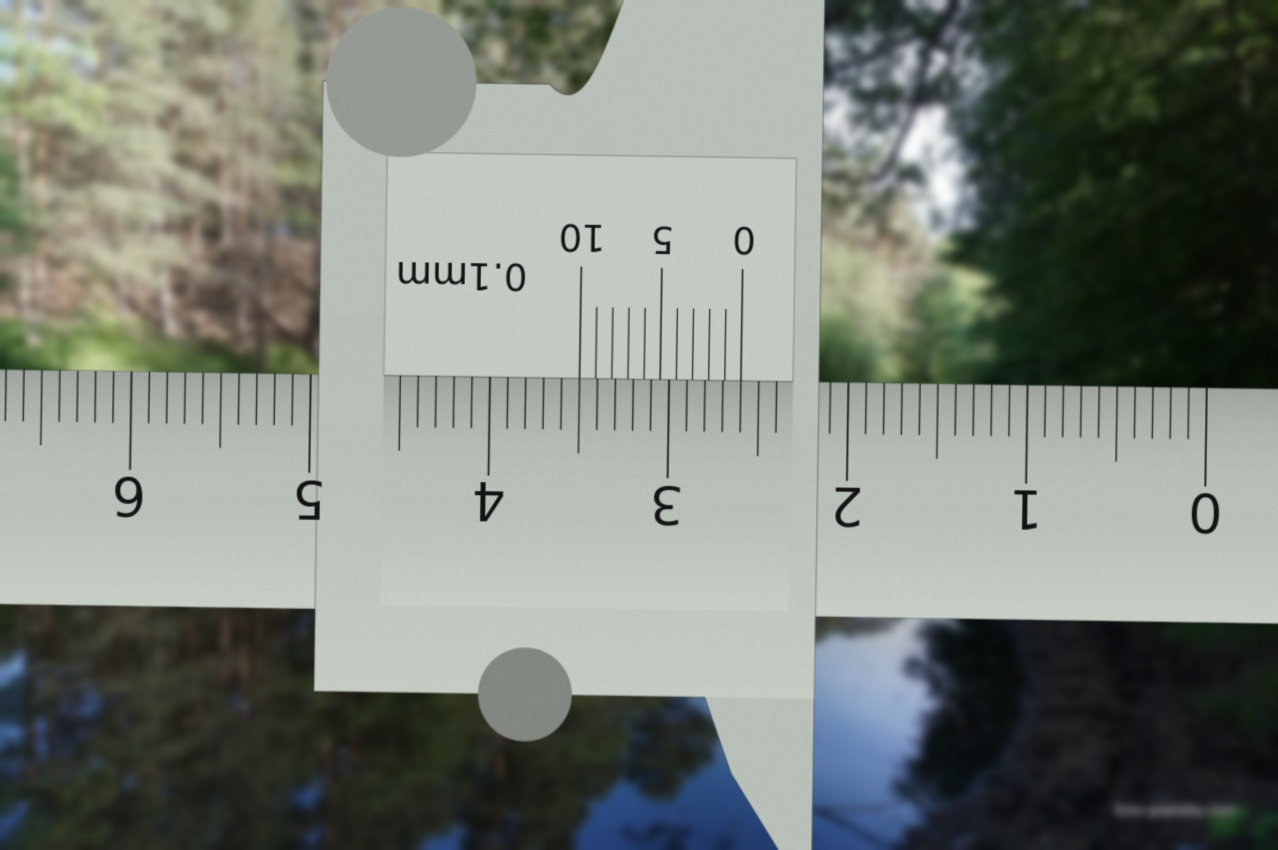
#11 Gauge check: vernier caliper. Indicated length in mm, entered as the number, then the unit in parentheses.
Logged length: 26.0 (mm)
